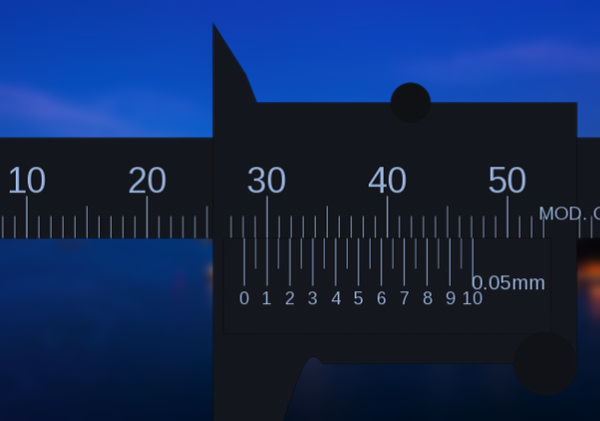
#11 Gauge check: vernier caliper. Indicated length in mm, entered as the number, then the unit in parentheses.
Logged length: 28.1 (mm)
